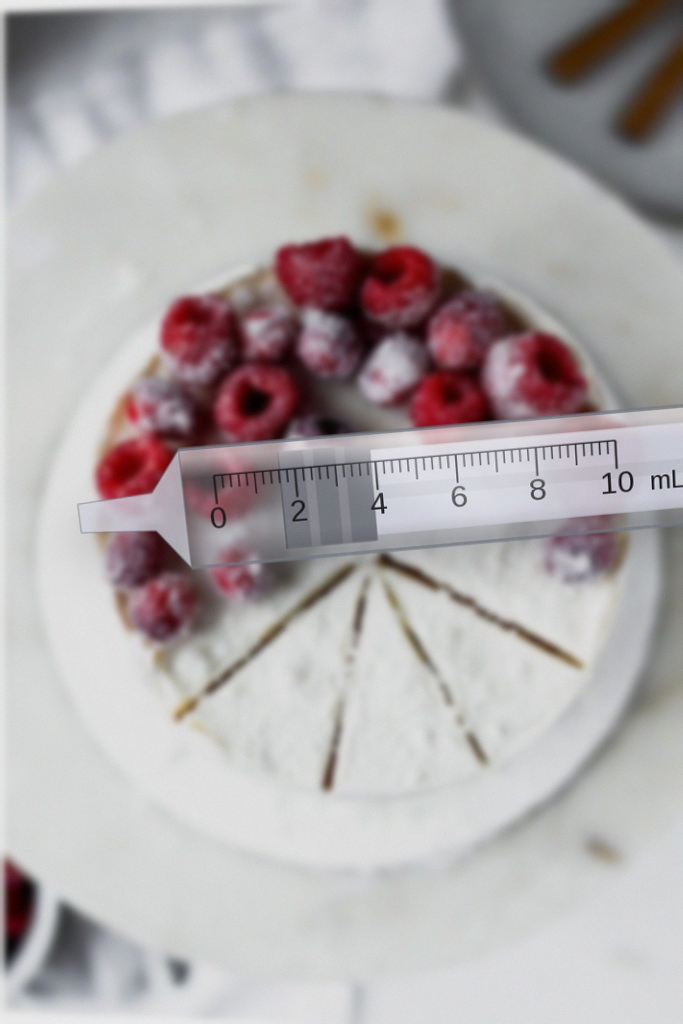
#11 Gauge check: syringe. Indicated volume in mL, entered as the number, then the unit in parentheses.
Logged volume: 1.6 (mL)
